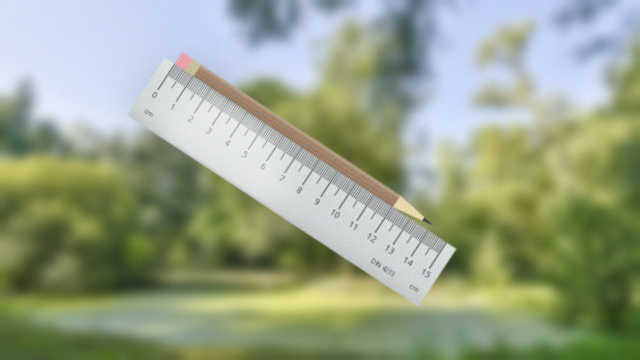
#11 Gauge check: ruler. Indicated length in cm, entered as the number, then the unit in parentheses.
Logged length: 14 (cm)
